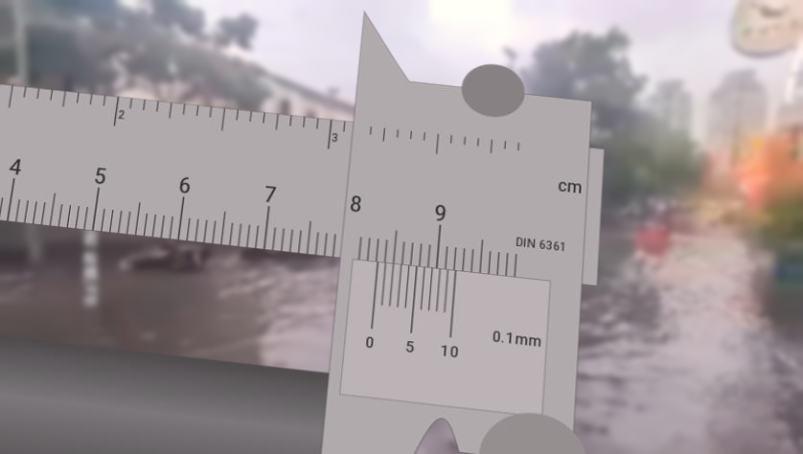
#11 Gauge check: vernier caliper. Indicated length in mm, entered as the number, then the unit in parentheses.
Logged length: 83.2 (mm)
